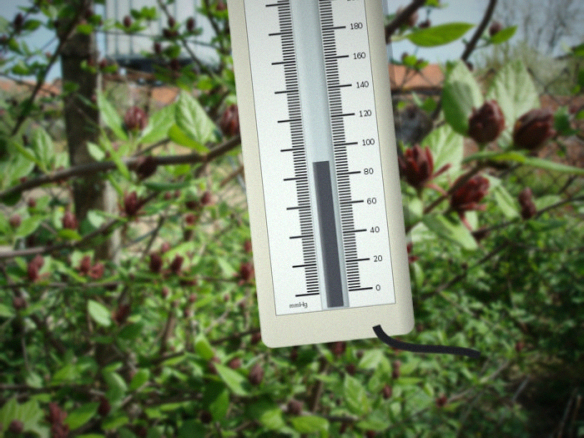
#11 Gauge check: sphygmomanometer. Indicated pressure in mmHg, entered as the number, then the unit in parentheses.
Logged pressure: 90 (mmHg)
